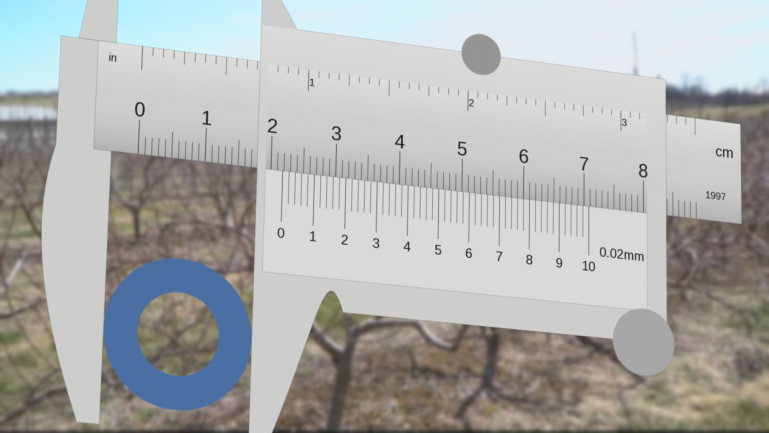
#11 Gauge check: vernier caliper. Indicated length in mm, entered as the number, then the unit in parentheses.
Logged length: 21.8 (mm)
